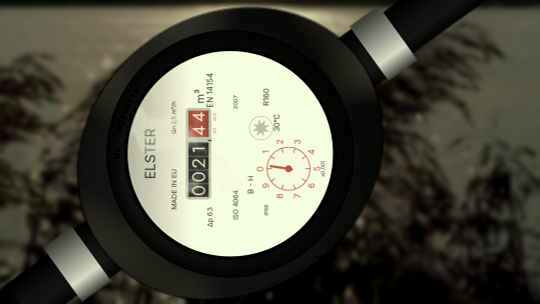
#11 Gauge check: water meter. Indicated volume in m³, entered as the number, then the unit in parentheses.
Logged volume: 21.440 (m³)
